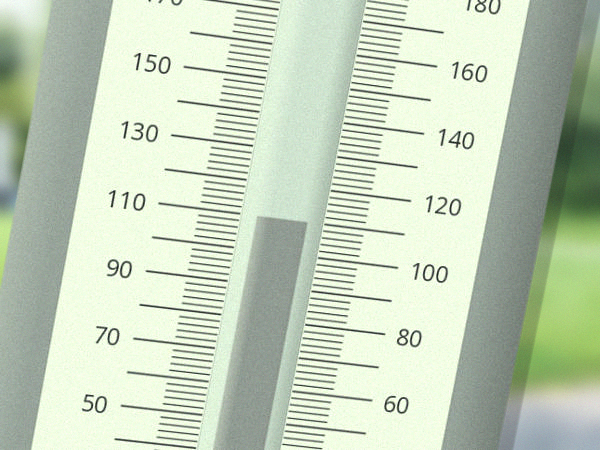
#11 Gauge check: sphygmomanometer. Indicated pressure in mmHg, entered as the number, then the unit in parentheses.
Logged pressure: 110 (mmHg)
